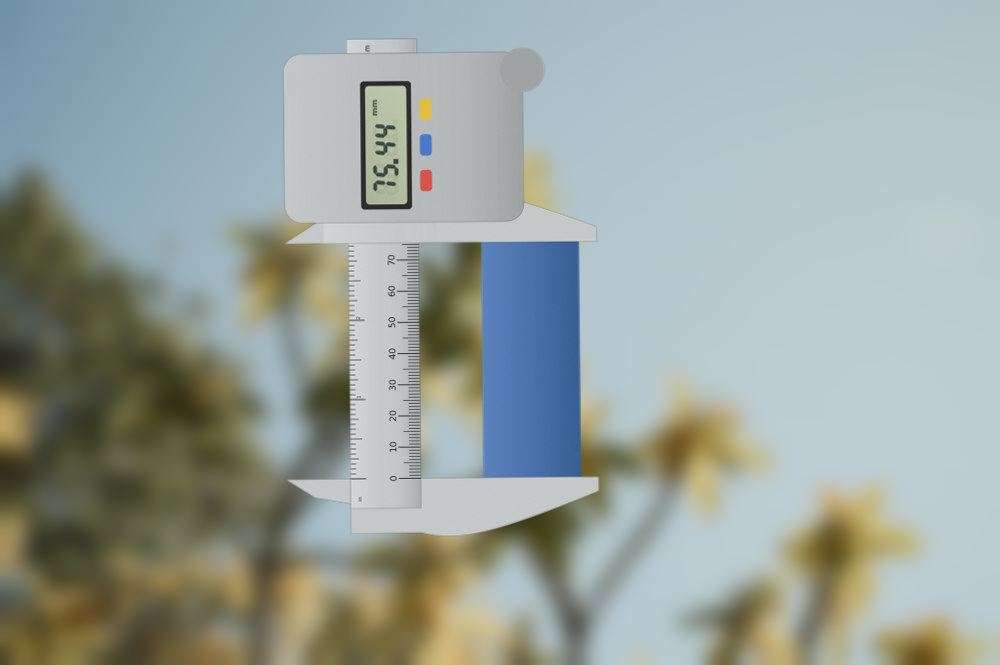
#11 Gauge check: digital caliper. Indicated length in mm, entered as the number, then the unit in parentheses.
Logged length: 75.44 (mm)
